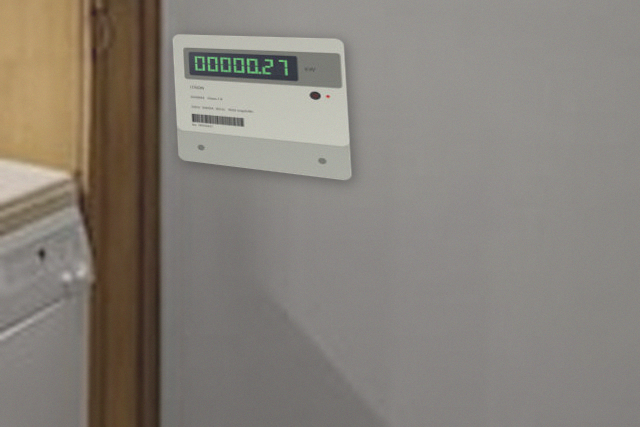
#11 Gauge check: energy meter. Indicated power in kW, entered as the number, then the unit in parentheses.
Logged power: 0.27 (kW)
